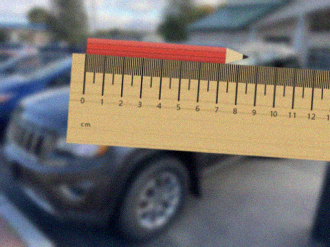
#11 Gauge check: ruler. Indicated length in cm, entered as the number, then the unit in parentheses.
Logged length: 8.5 (cm)
